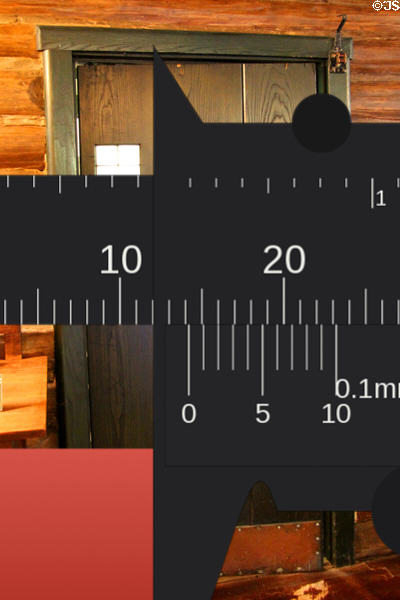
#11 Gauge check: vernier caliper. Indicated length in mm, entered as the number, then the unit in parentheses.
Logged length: 14.2 (mm)
